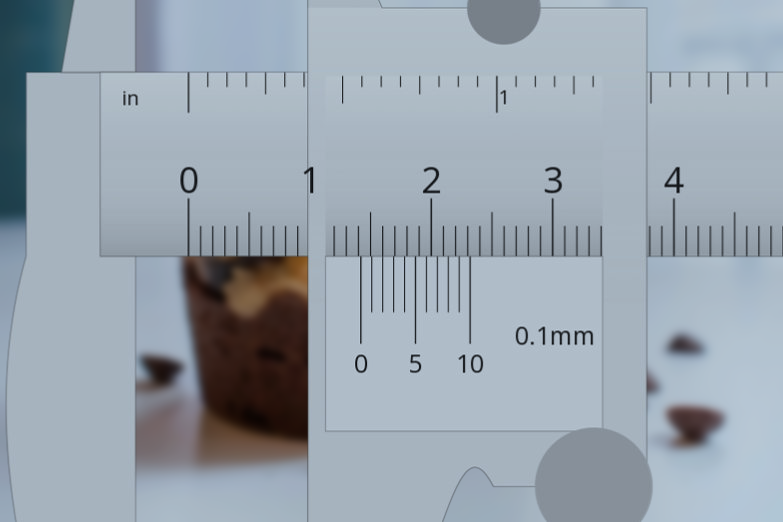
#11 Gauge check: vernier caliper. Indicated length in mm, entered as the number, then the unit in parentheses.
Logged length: 14.2 (mm)
